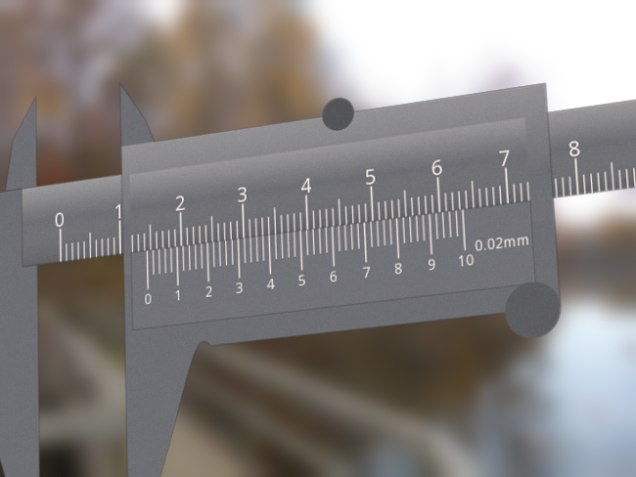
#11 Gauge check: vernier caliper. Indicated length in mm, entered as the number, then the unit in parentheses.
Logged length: 14.4 (mm)
